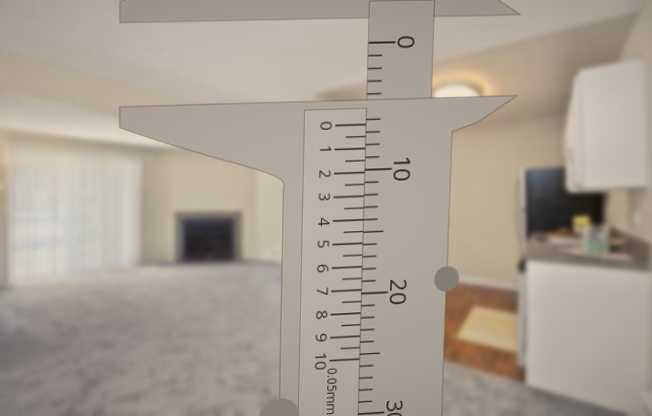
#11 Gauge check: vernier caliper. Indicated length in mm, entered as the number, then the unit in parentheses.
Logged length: 6.4 (mm)
